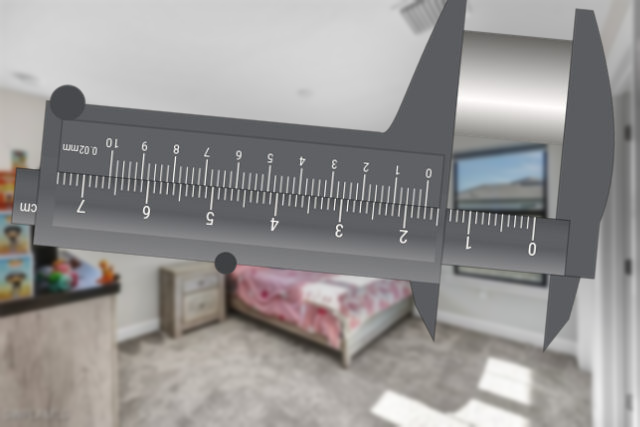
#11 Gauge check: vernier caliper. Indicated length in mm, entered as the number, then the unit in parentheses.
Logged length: 17.0 (mm)
